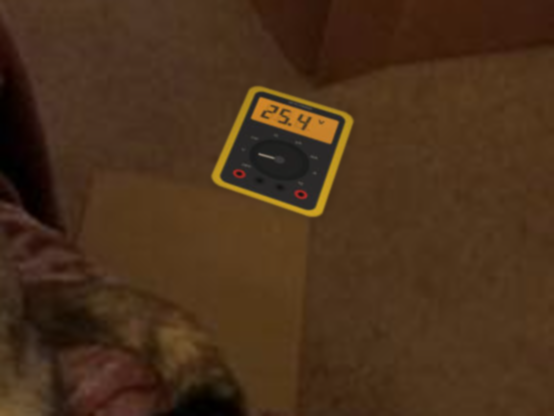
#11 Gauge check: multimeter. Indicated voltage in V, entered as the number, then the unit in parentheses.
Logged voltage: 25.4 (V)
